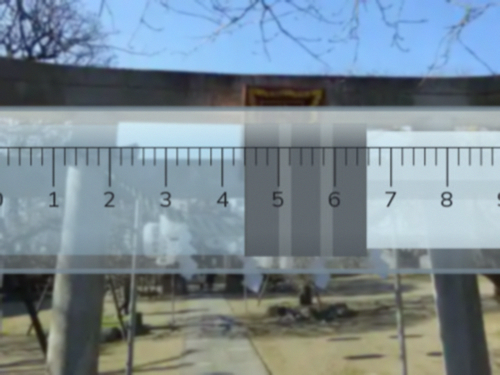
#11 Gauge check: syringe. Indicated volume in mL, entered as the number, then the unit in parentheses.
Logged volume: 4.4 (mL)
